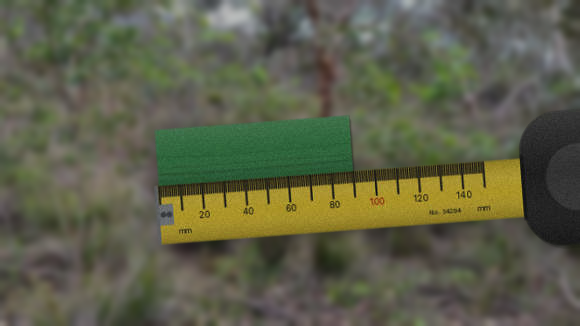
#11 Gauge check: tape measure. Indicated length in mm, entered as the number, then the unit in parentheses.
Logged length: 90 (mm)
